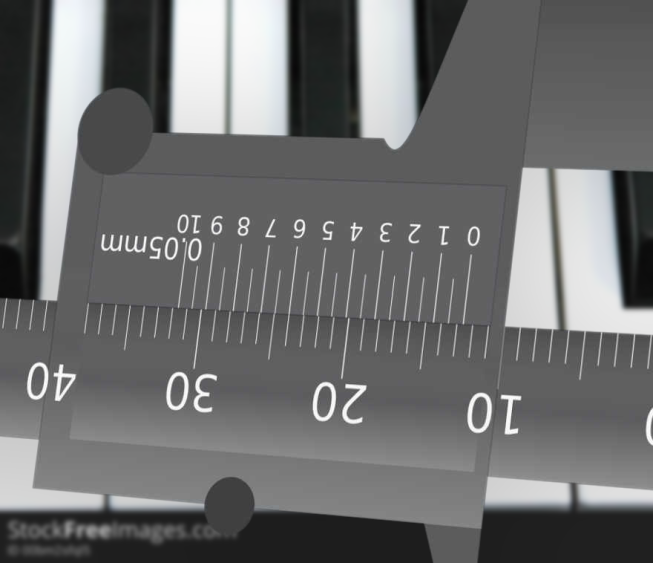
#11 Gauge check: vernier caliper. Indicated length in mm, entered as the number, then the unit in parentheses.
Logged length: 12.6 (mm)
